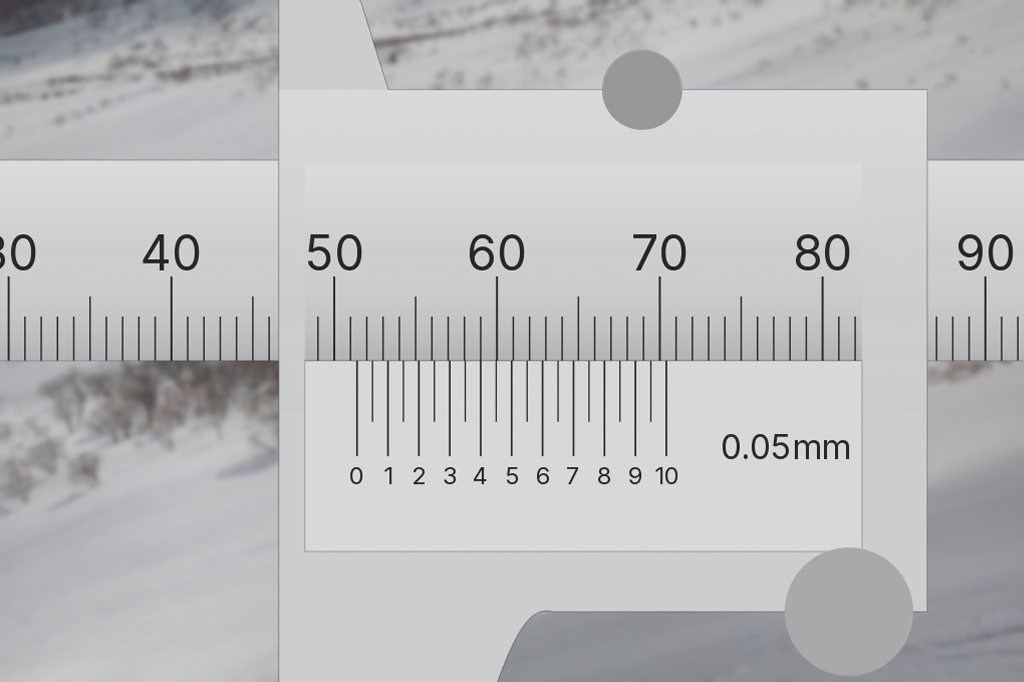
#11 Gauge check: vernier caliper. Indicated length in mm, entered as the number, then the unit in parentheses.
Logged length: 51.4 (mm)
